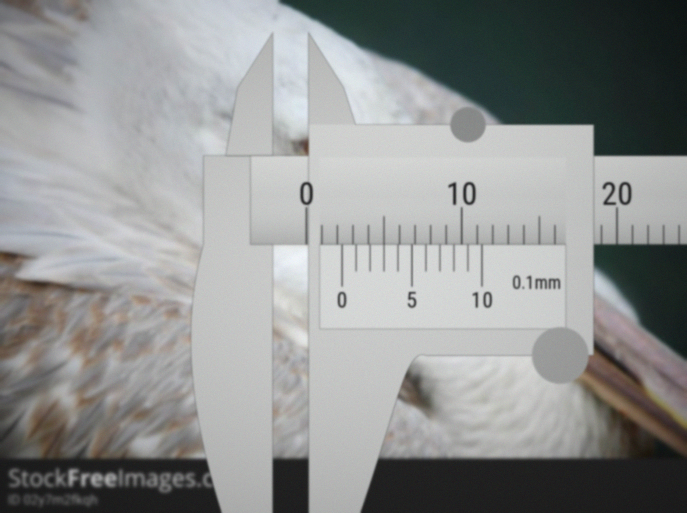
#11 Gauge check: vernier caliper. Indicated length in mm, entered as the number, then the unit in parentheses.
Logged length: 2.3 (mm)
